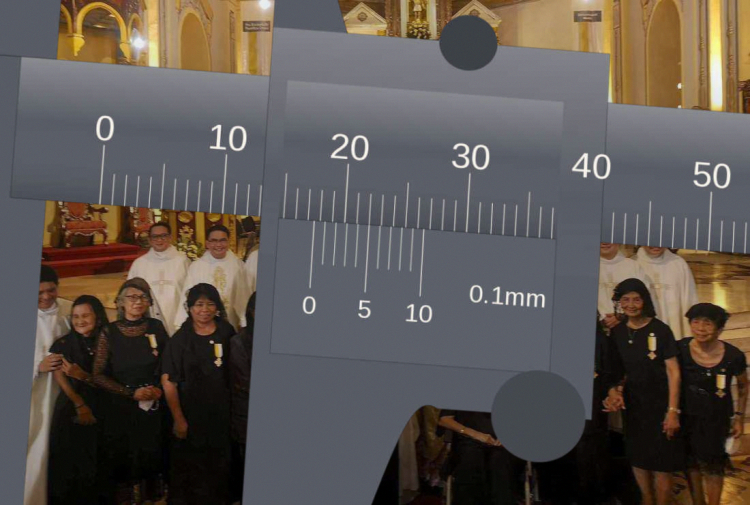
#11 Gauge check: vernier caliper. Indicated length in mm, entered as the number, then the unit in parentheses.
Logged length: 17.5 (mm)
